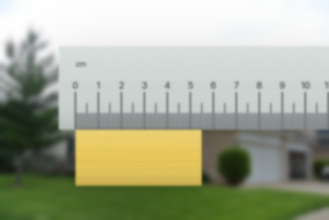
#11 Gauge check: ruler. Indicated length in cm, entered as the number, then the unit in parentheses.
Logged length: 5.5 (cm)
